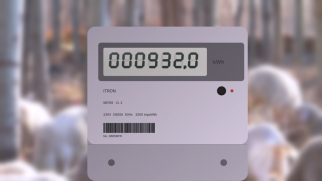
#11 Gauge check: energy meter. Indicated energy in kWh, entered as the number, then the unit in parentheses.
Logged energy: 932.0 (kWh)
